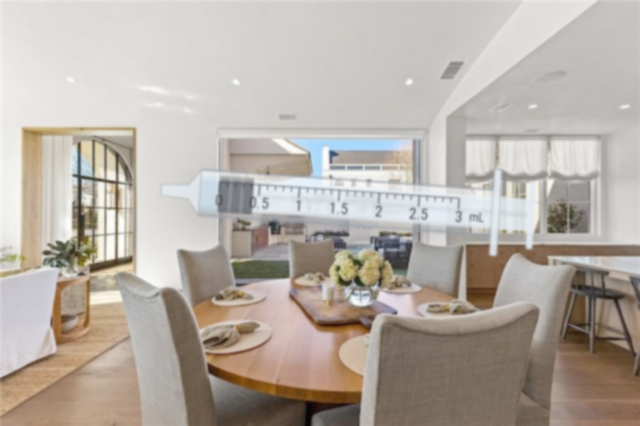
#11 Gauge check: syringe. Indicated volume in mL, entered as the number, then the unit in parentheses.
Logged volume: 0 (mL)
